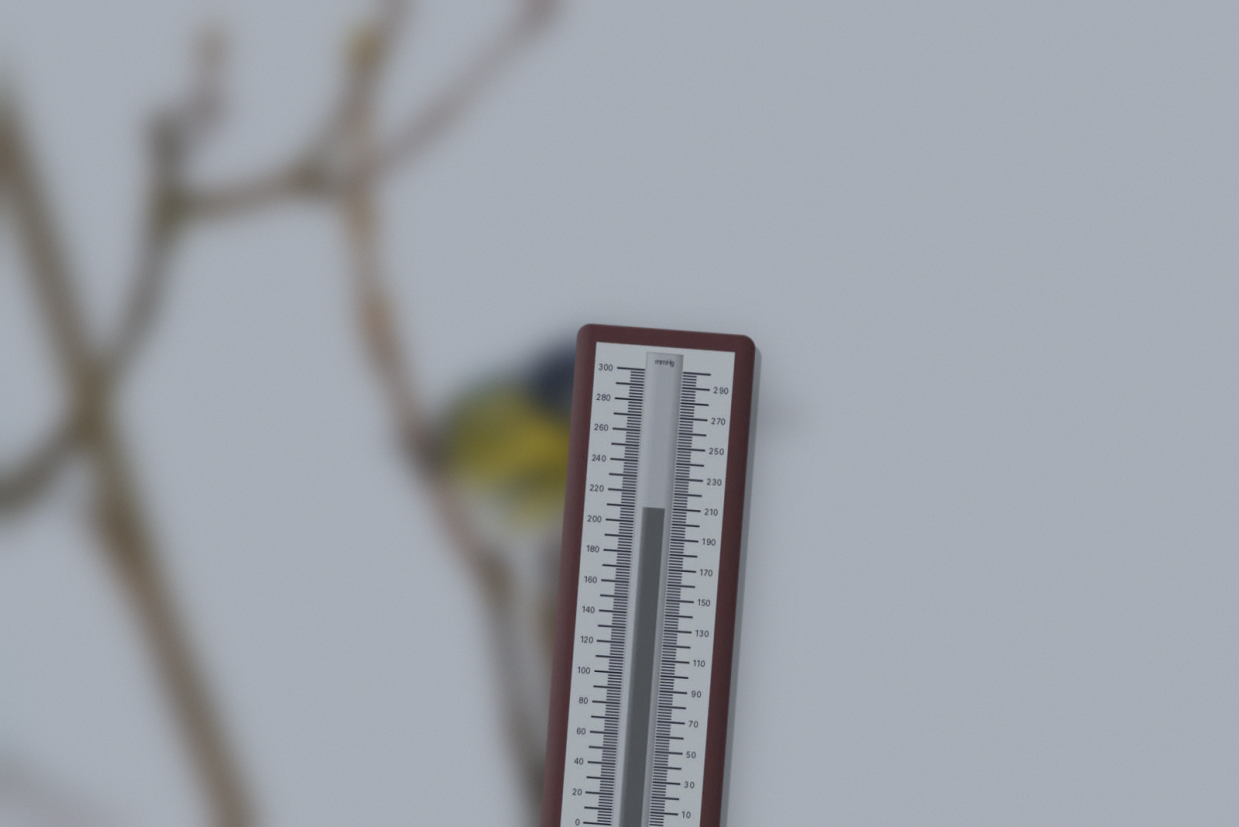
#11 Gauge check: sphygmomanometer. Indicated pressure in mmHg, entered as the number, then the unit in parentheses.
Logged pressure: 210 (mmHg)
